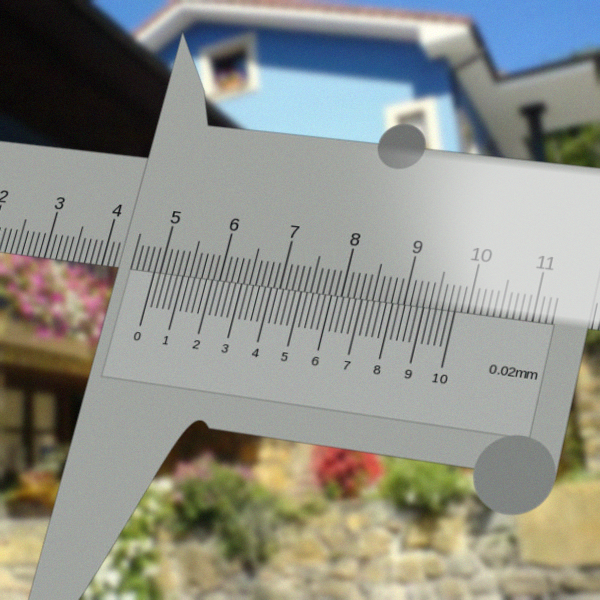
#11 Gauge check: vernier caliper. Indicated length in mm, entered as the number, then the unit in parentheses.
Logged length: 49.0 (mm)
